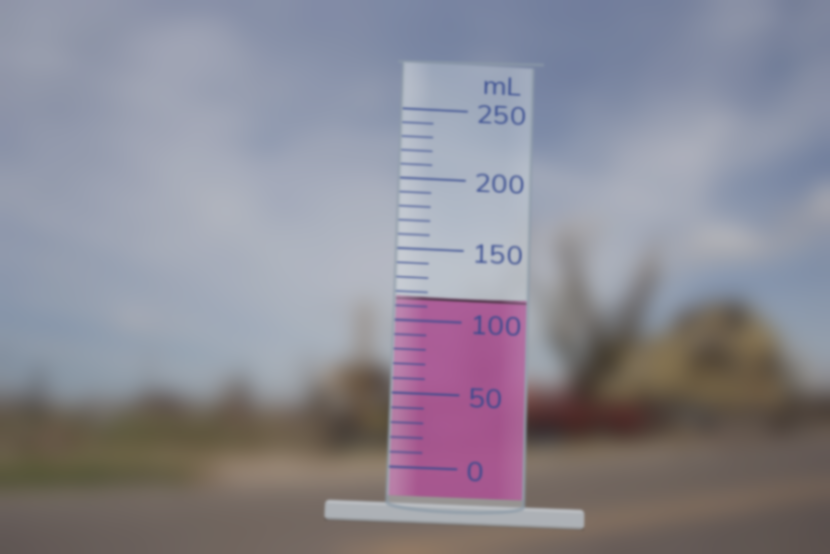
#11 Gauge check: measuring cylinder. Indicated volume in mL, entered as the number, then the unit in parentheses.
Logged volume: 115 (mL)
